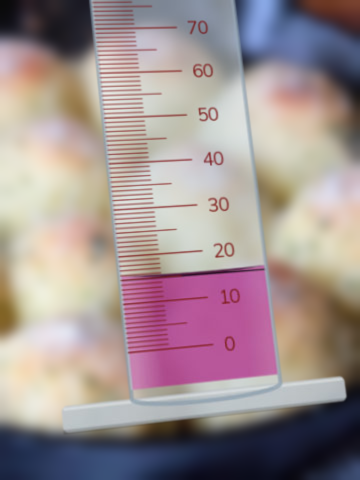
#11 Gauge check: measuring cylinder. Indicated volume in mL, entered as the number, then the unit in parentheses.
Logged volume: 15 (mL)
